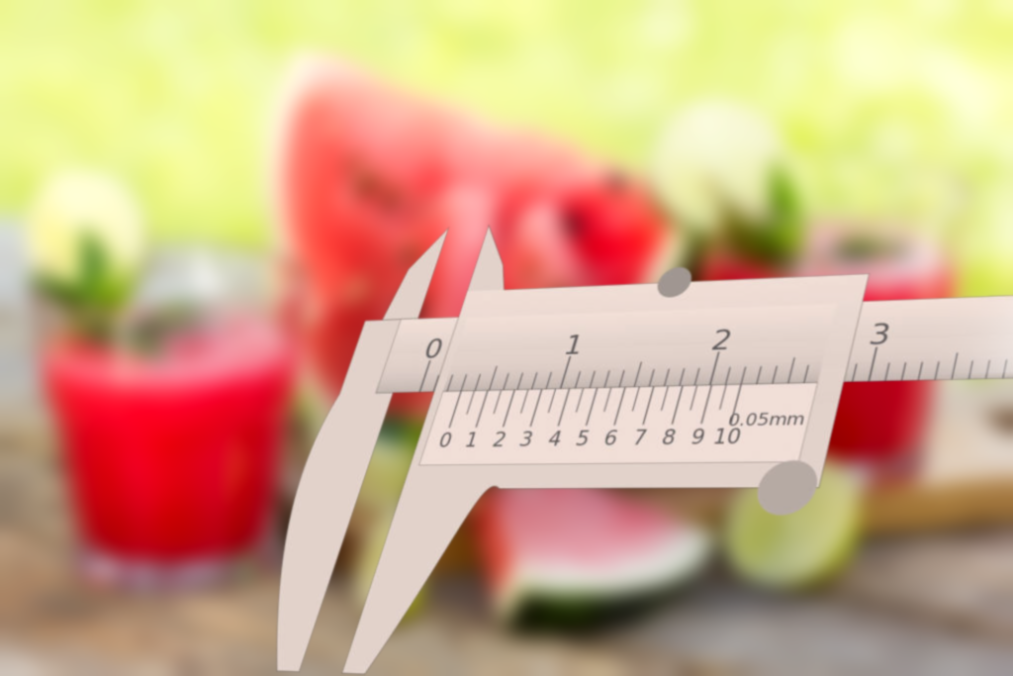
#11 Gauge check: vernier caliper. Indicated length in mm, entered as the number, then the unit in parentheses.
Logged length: 3.0 (mm)
